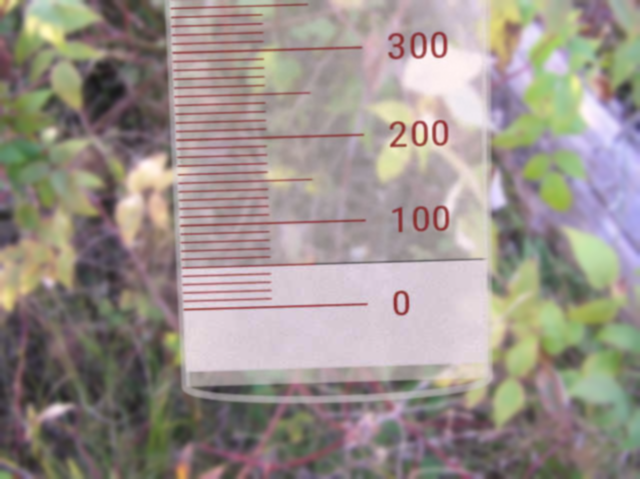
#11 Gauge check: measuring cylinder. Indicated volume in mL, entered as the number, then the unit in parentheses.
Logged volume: 50 (mL)
